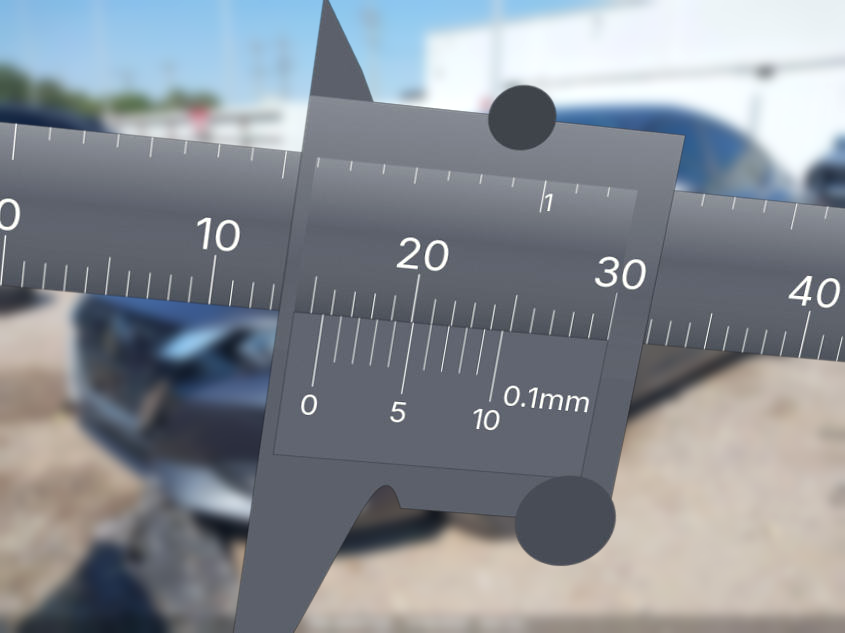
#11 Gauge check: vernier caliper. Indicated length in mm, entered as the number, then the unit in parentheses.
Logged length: 15.6 (mm)
